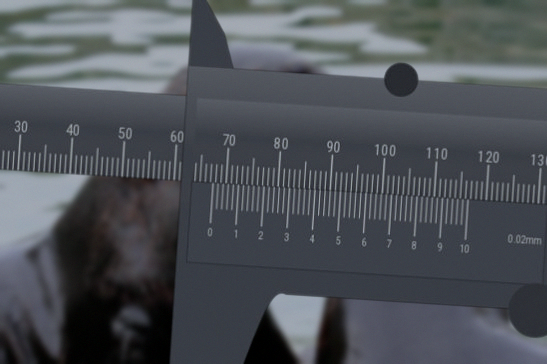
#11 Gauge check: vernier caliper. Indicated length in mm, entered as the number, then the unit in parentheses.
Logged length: 67.5 (mm)
